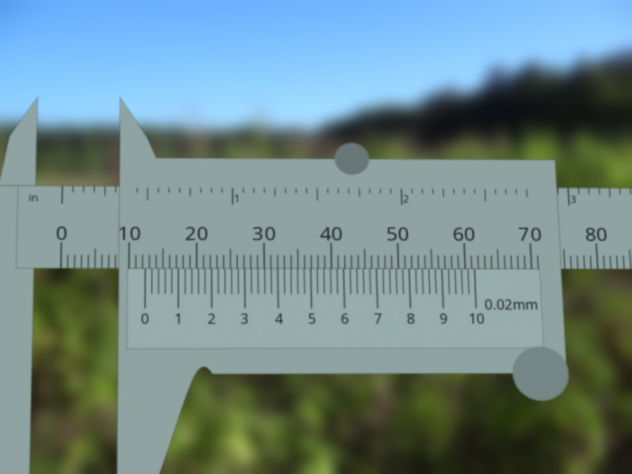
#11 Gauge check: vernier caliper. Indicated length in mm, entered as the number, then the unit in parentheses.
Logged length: 12.4 (mm)
